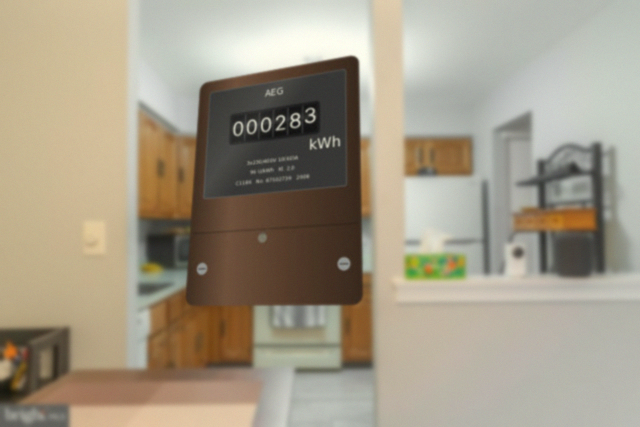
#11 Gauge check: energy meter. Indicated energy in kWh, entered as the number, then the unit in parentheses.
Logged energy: 283 (kWh)
